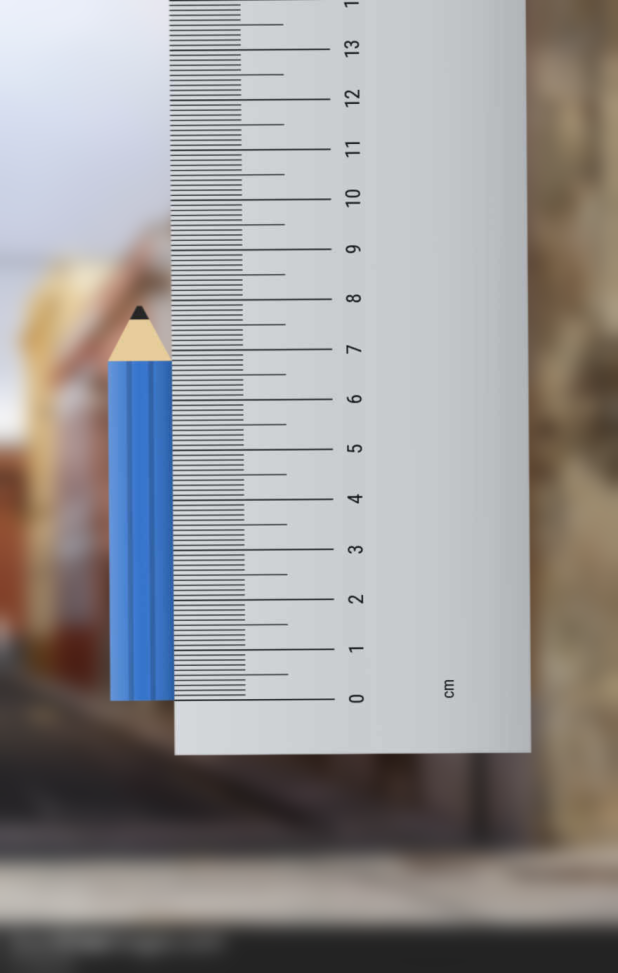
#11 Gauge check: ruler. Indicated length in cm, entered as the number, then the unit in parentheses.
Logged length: 7.9 (cm)
